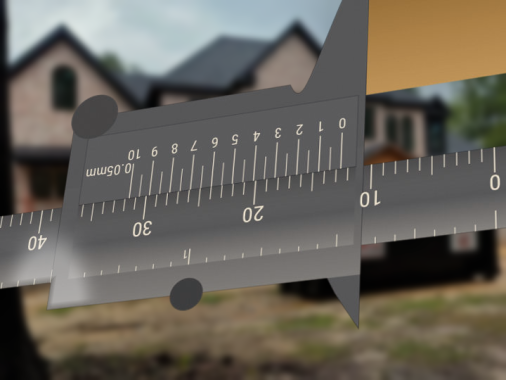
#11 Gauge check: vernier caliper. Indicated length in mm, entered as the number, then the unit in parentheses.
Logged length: 12.6 (mm)
